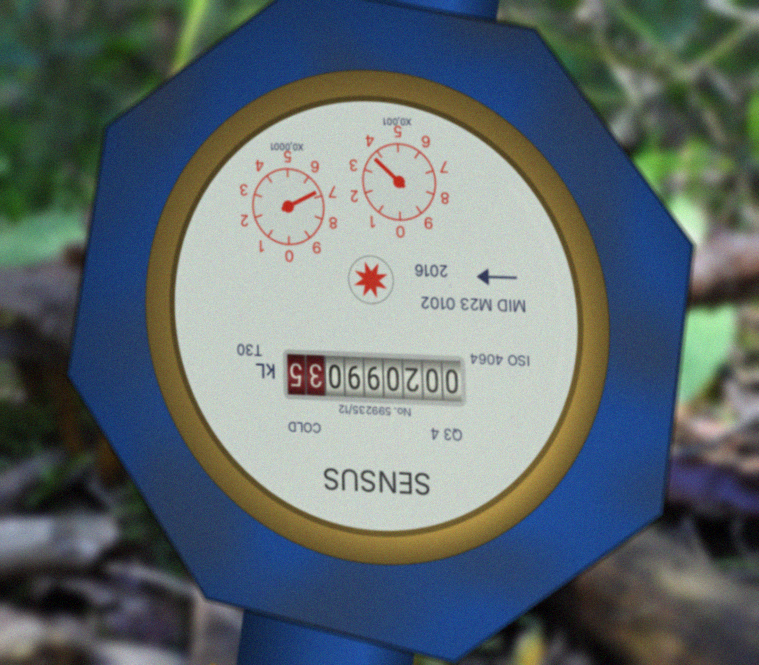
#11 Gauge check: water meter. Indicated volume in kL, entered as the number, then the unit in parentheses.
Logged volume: 20990.3536 (kL)
